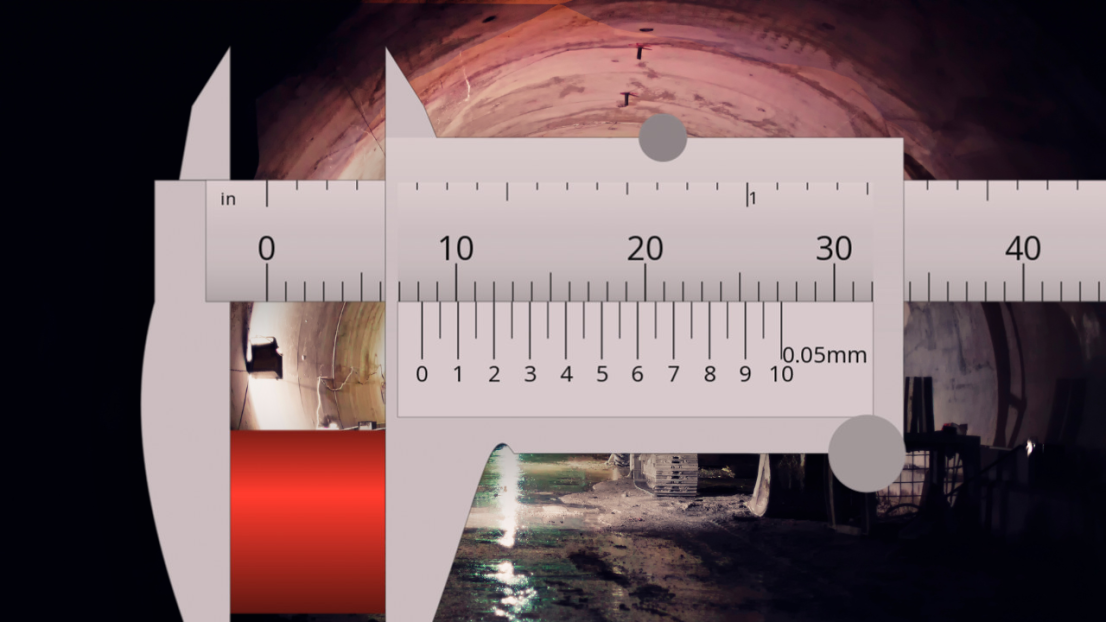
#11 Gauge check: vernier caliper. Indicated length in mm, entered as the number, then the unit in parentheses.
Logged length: 8.2 (mm)
